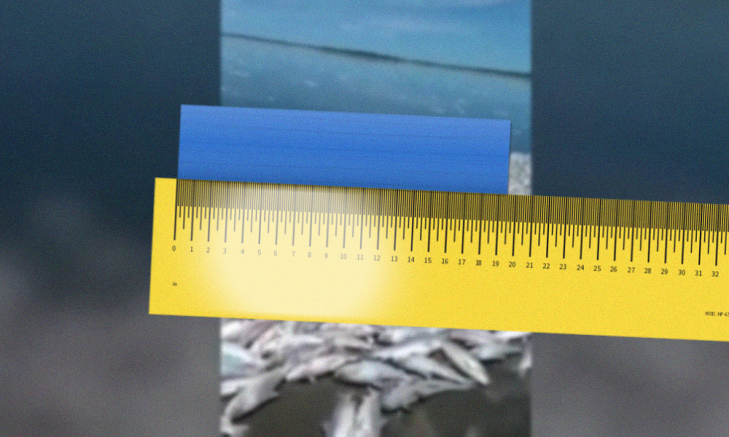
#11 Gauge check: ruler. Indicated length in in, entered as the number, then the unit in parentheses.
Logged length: 19.5 (in)
